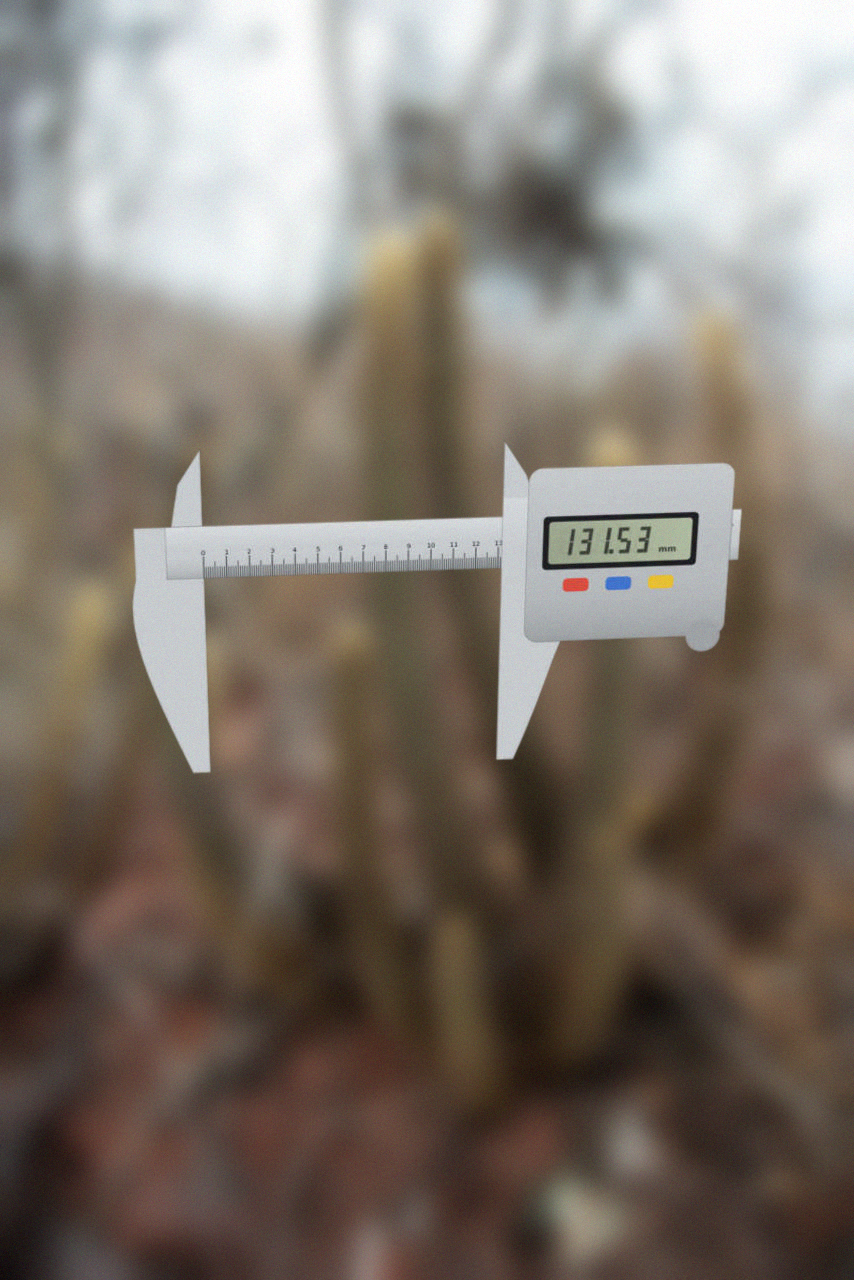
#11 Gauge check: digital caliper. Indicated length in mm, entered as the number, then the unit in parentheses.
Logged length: 131.53 (mm)
